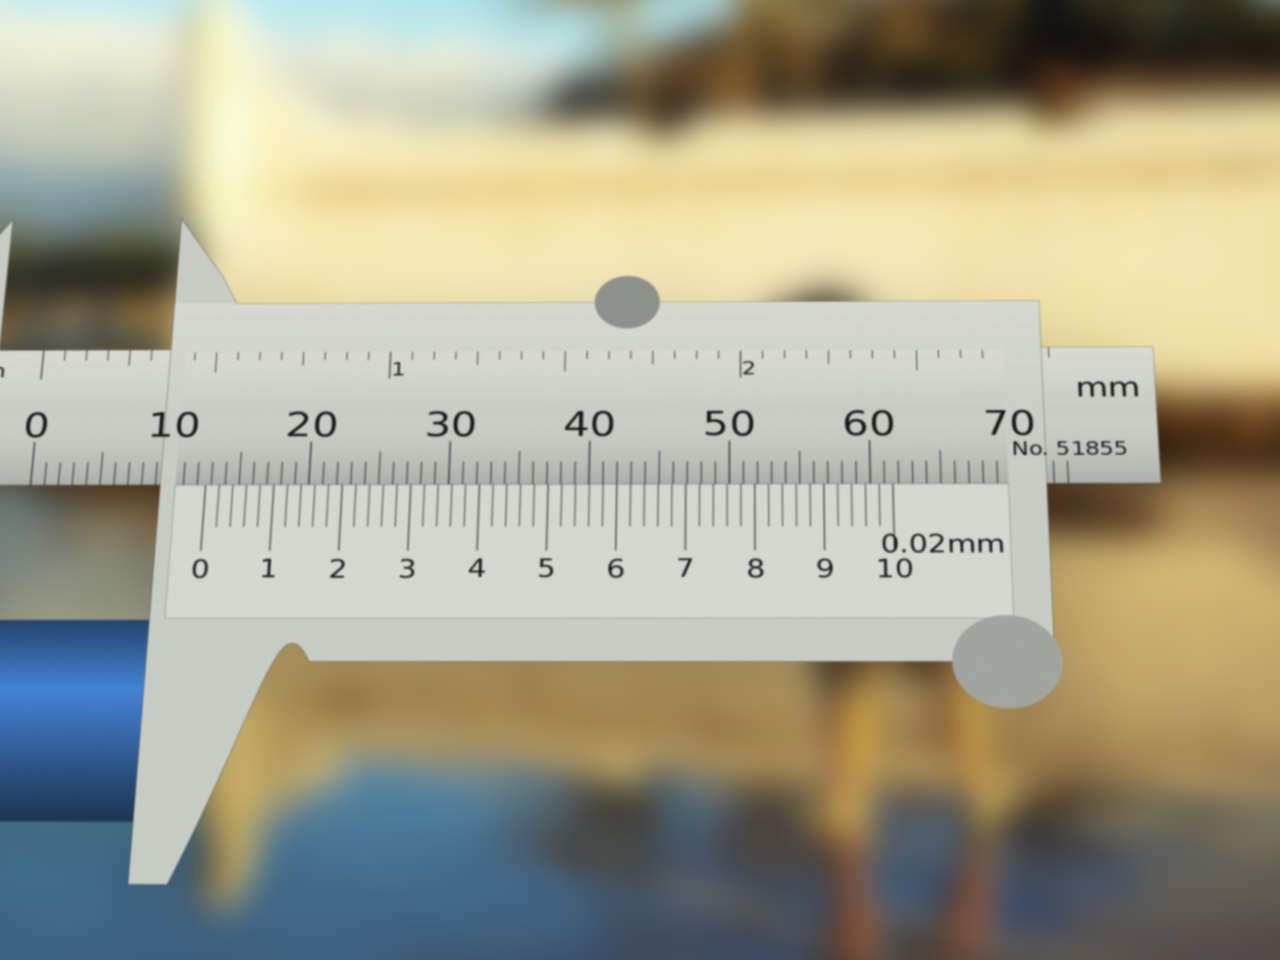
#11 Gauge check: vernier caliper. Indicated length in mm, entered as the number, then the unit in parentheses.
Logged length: 12.6 (mm)
